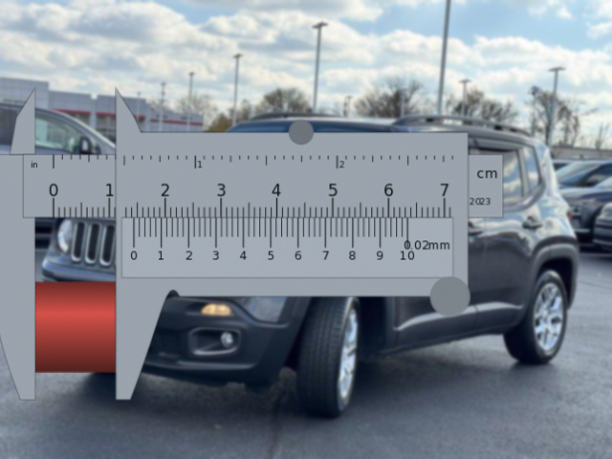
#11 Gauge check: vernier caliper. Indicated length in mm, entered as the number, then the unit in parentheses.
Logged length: 14.4 (mm)
